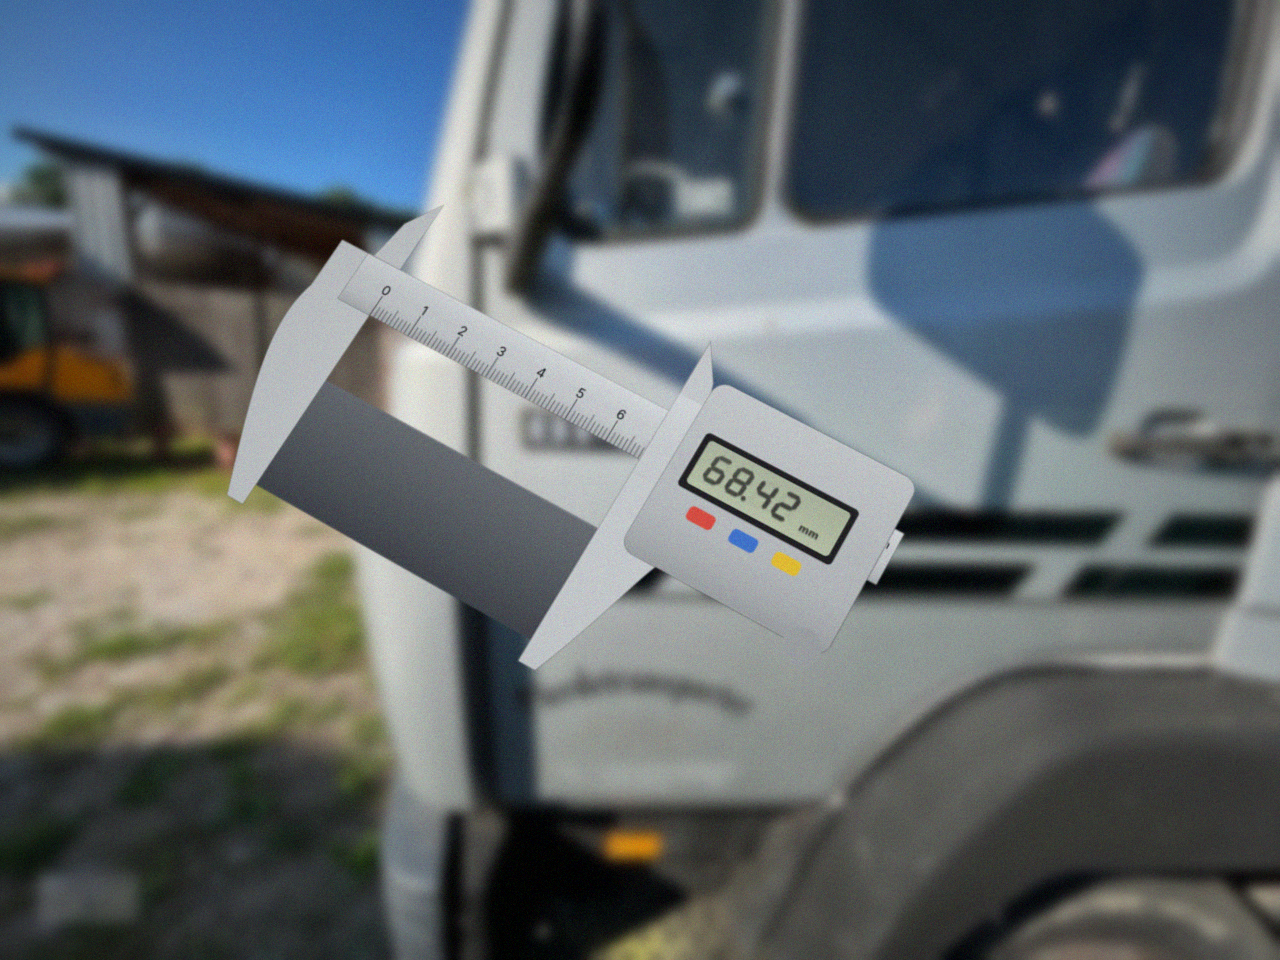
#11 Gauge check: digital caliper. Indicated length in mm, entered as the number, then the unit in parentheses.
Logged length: 68.42 (mm)
